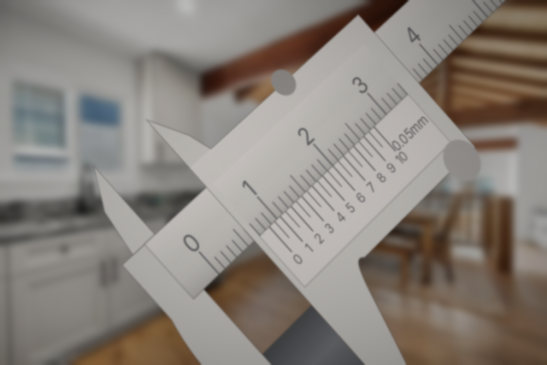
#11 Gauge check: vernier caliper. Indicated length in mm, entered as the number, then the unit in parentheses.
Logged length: 8.6 (mm)
